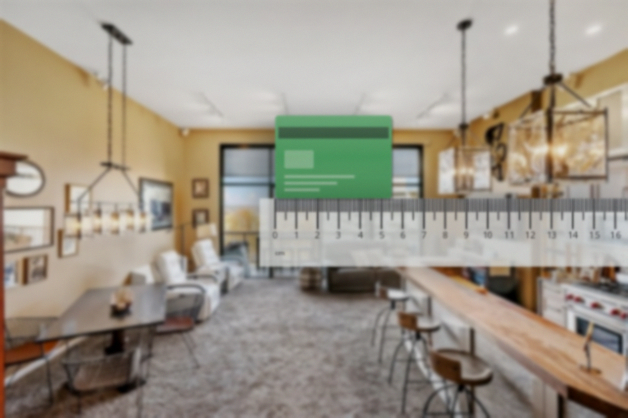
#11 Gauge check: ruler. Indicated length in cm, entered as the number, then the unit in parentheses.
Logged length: 5.5 (cm)
